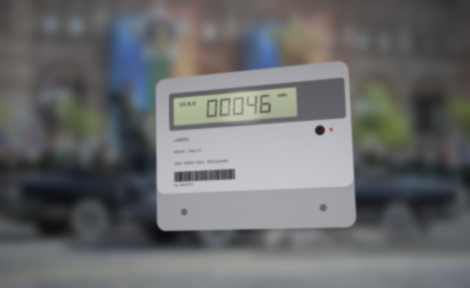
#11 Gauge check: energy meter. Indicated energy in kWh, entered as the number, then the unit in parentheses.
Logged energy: 46 (kWh)
